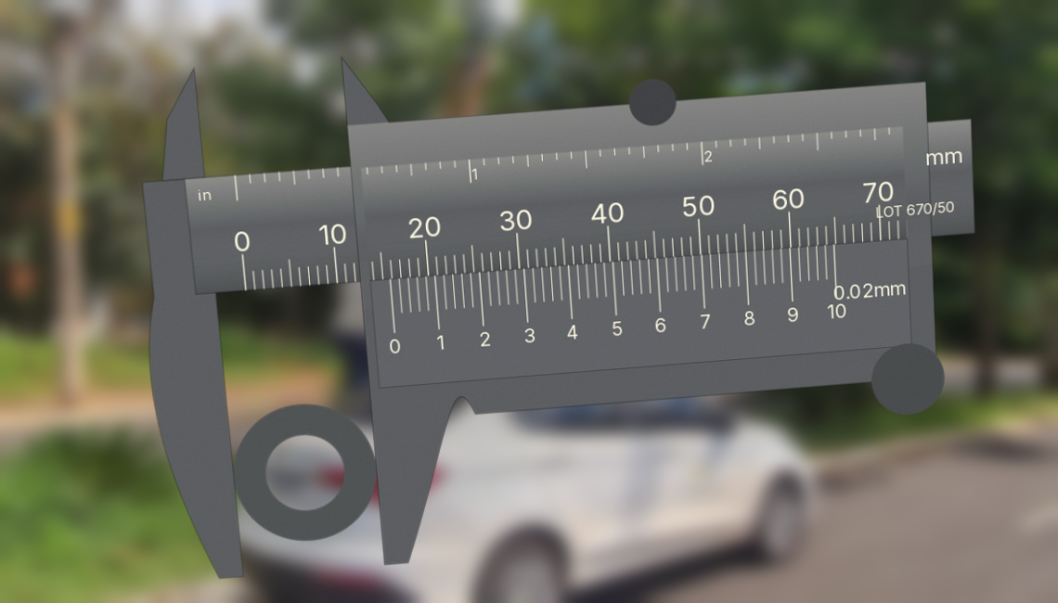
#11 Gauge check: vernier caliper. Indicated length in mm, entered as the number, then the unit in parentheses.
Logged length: 15.8 (mm)
